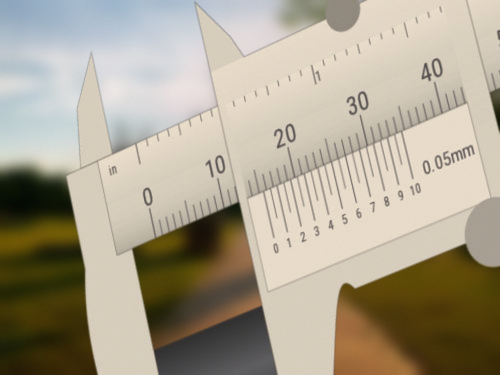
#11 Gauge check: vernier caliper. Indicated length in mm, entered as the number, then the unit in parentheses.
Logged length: 15.6 (mm)
